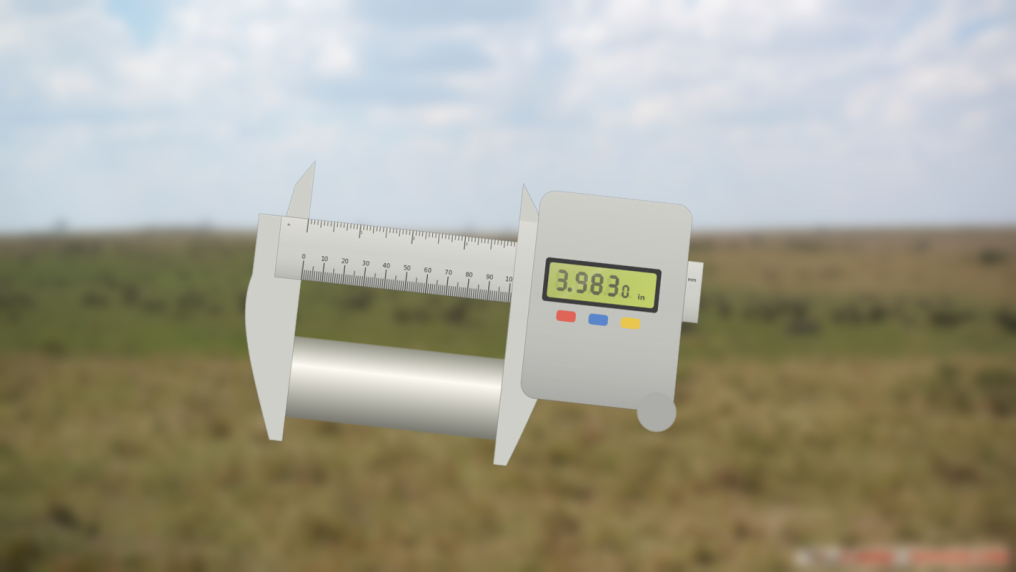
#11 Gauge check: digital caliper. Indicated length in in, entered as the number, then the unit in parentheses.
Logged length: 3.9830 (in)
